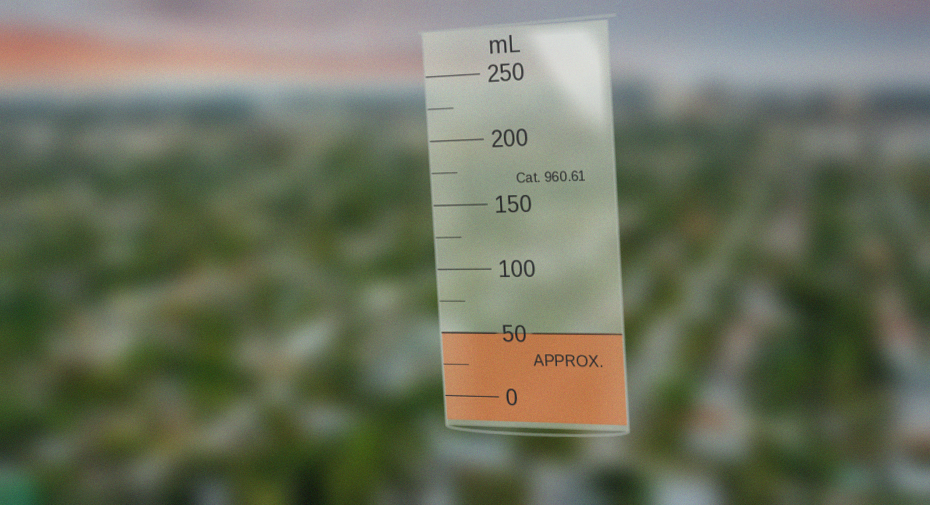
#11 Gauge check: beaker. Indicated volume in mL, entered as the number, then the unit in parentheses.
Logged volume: 50 (mL)
